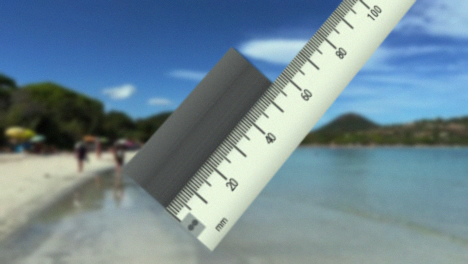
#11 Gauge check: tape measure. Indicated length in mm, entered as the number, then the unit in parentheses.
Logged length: 55 (mm)
